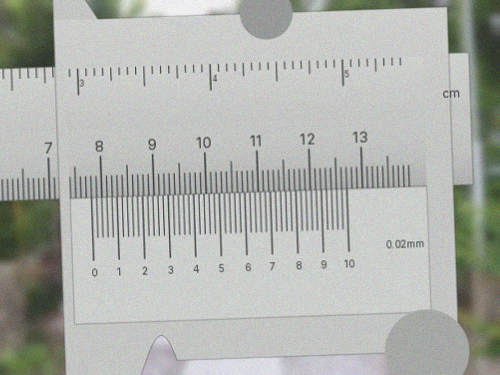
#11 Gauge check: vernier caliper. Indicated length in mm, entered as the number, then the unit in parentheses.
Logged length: 78.0 (mm)
